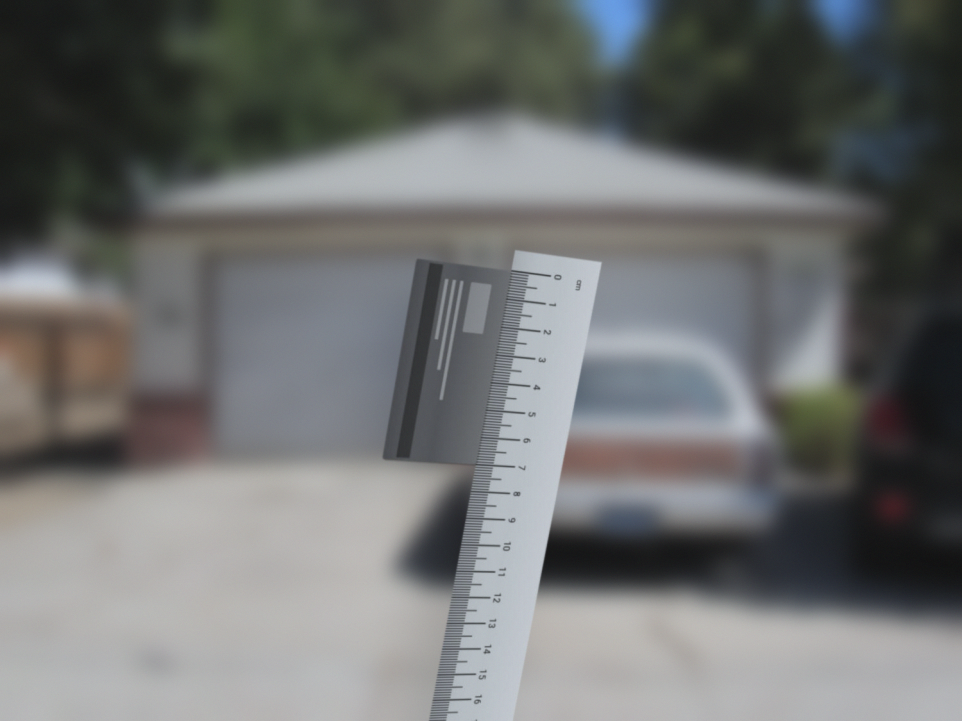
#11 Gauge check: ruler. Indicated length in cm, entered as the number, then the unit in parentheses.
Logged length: 7 (cm)
